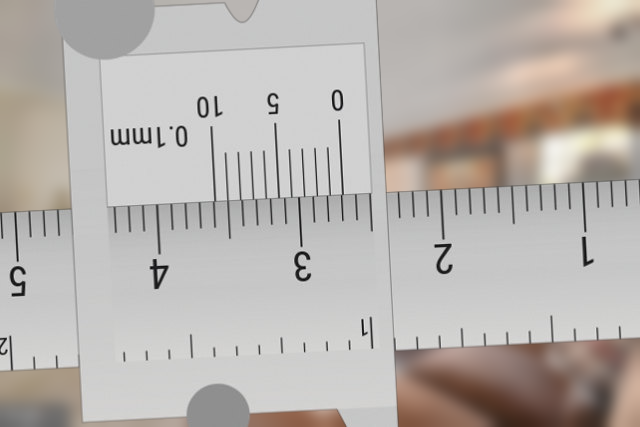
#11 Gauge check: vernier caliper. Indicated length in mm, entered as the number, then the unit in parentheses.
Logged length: 26.9 (mm)
